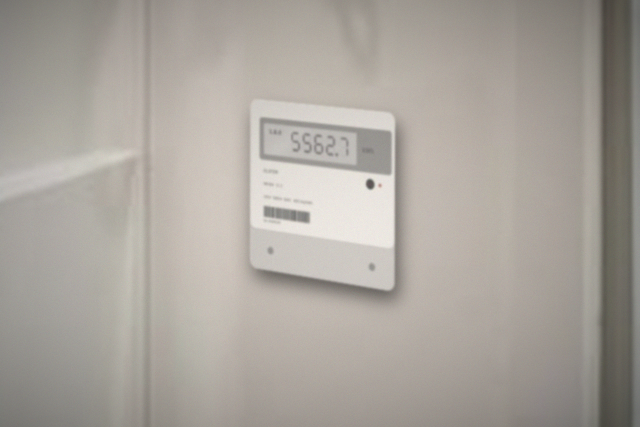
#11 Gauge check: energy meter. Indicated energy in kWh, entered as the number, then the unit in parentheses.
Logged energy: 5562.7 (kWh)
